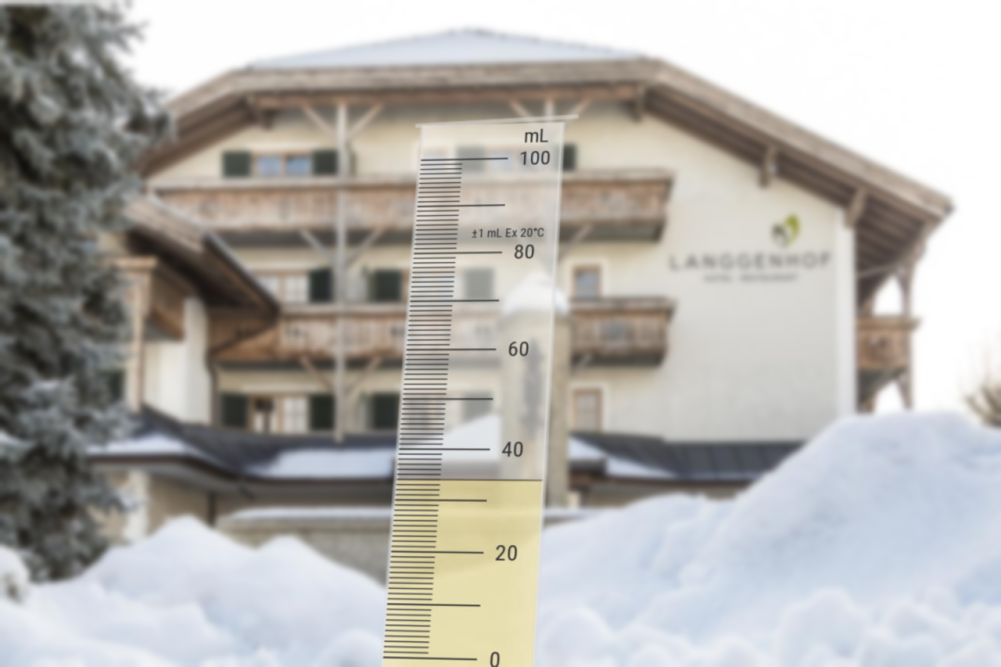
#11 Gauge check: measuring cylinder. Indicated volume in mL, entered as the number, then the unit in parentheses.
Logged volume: 34 (mL)
